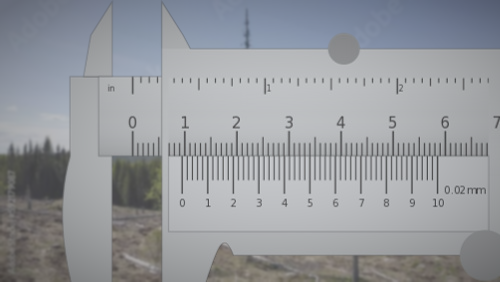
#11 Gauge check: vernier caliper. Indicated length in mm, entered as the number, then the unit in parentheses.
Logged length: 9.5 (mm)
